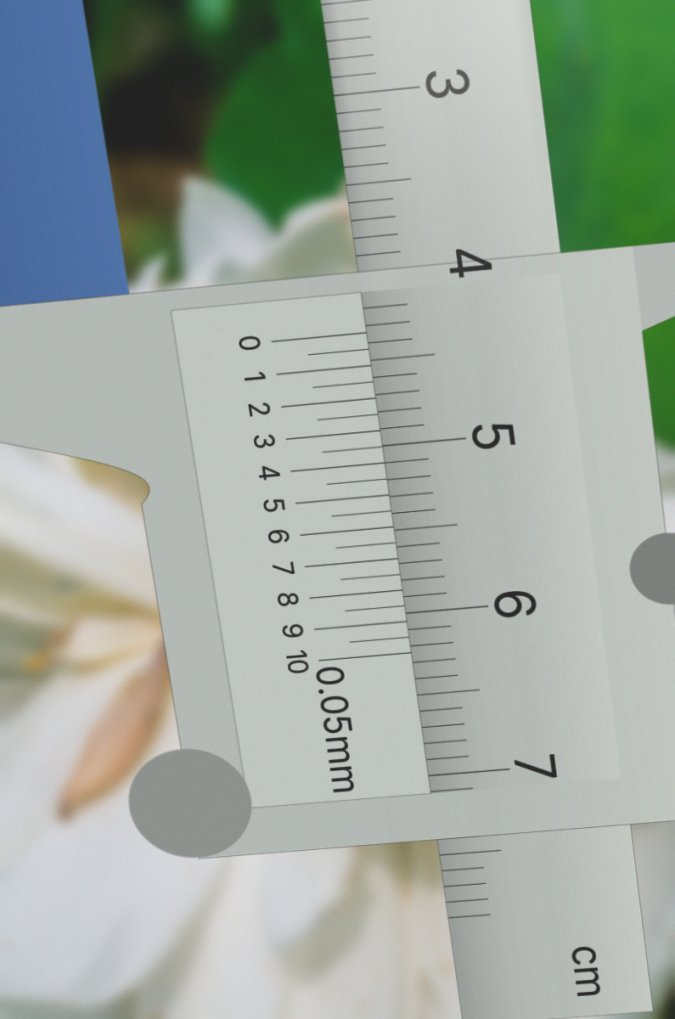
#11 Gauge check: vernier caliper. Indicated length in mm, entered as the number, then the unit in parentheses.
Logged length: 43.4 (mm)
